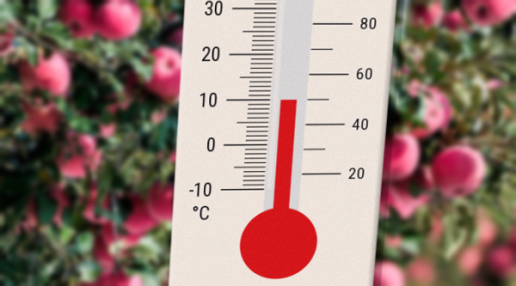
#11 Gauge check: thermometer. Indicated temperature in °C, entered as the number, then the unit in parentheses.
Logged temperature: 10 (°C)
